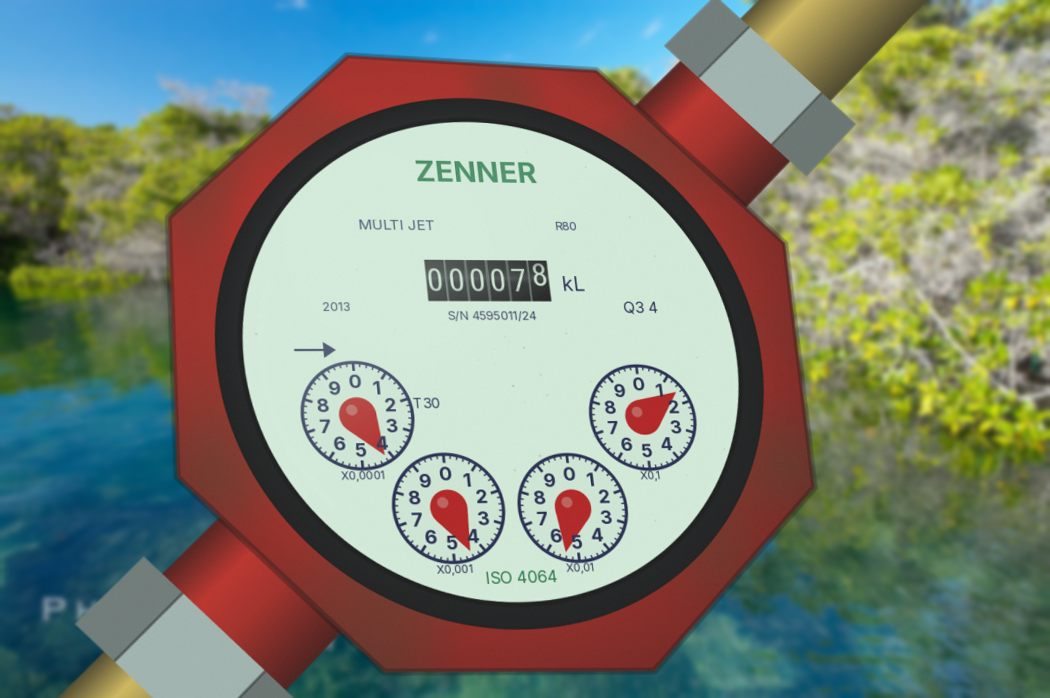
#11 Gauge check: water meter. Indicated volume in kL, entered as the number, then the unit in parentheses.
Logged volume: 78.1544 (kL)
